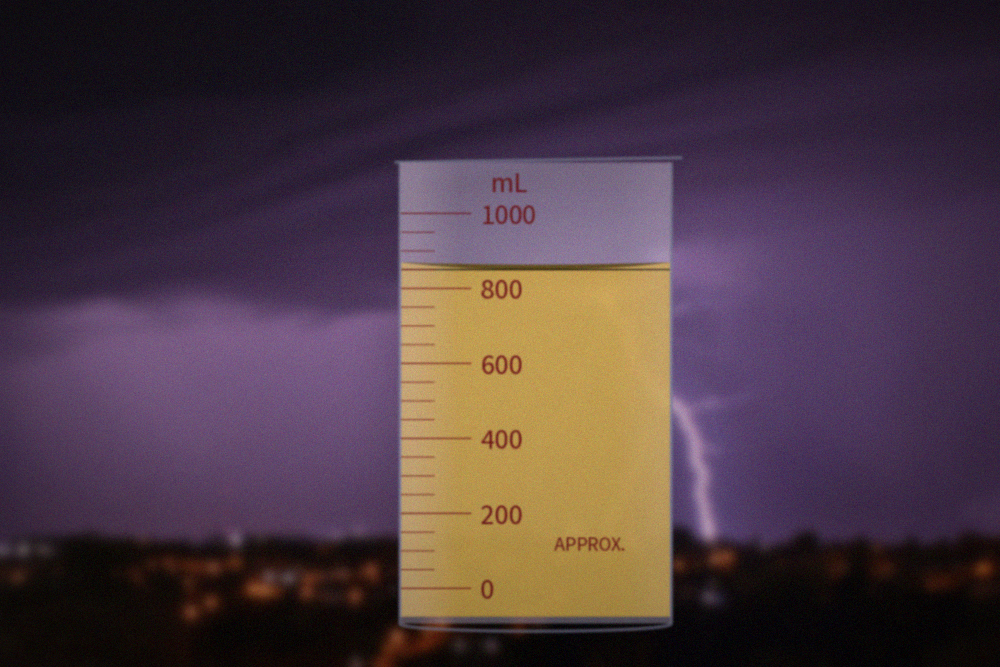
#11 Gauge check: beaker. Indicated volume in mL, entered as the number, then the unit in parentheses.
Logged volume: 850 (mL)
